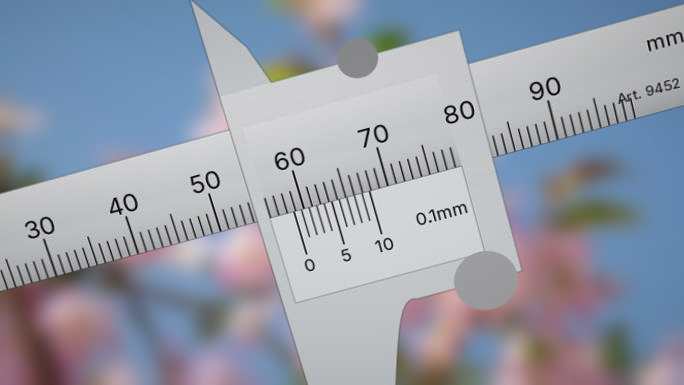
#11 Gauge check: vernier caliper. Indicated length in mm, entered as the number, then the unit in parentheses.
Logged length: 58.8 (mm)
